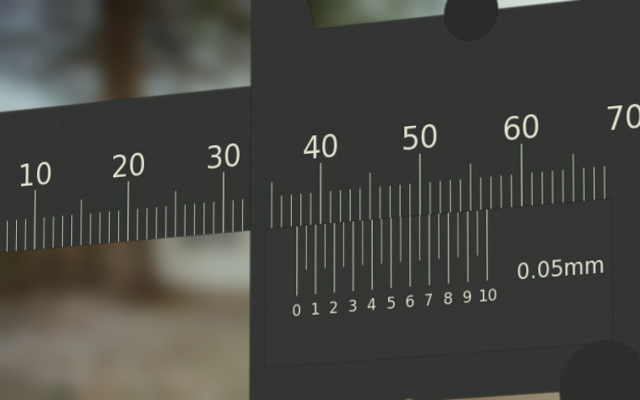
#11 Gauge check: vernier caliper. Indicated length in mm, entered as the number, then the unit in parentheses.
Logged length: 37.6 (mm)
